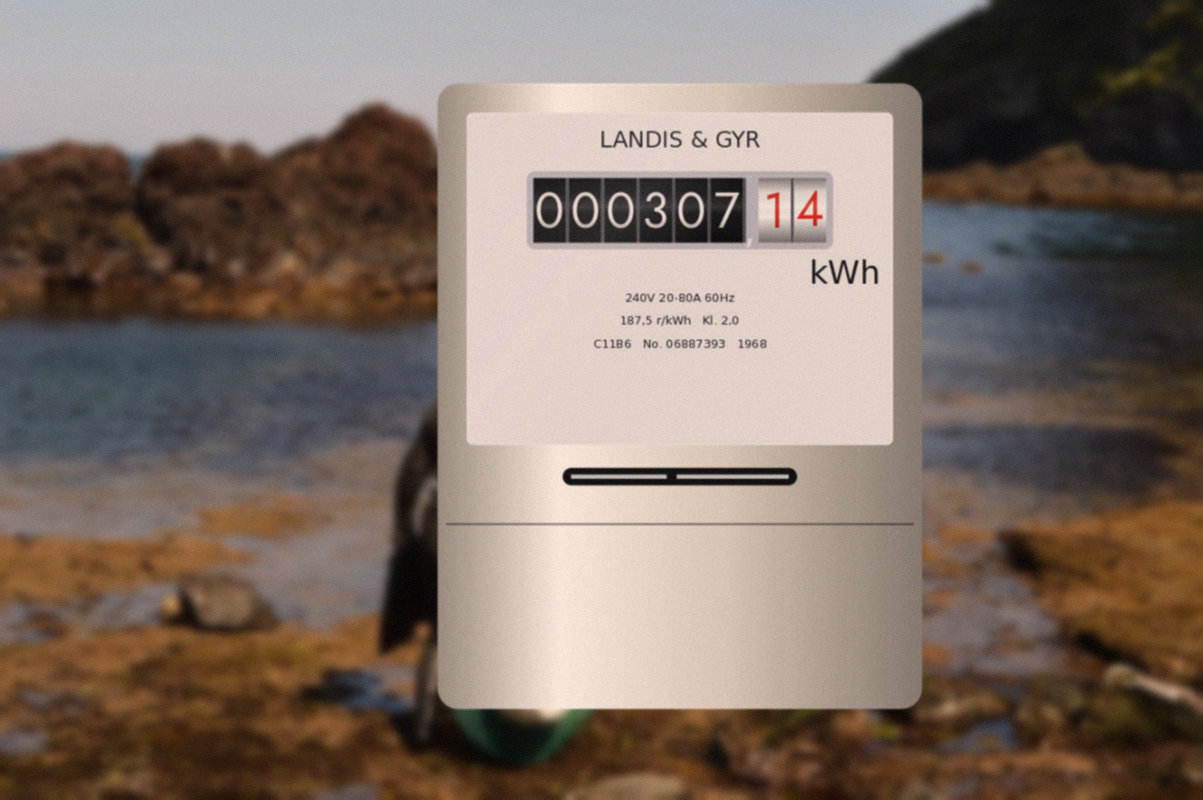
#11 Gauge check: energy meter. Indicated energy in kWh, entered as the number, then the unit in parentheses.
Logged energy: 307.14 (kWh)
